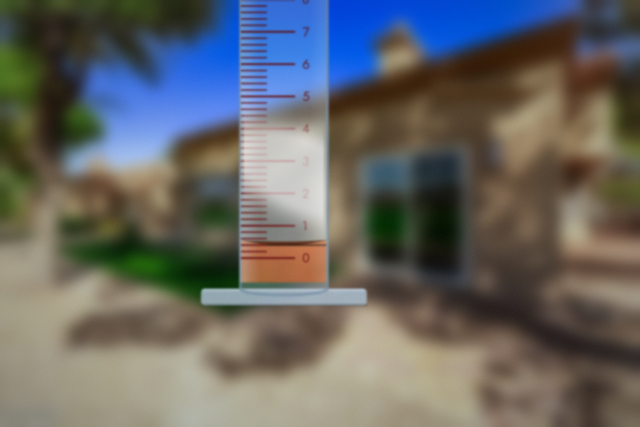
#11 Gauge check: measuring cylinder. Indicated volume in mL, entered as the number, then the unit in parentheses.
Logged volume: 0.4 (mL)
